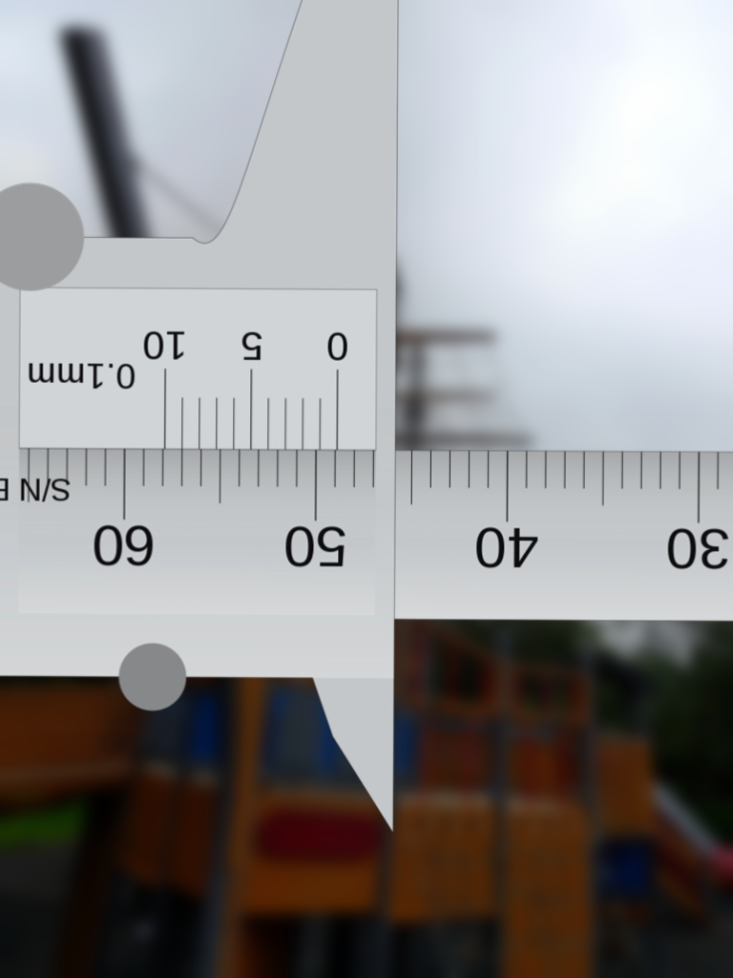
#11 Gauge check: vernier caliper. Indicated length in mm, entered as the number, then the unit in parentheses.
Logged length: 48.9 (mm)
